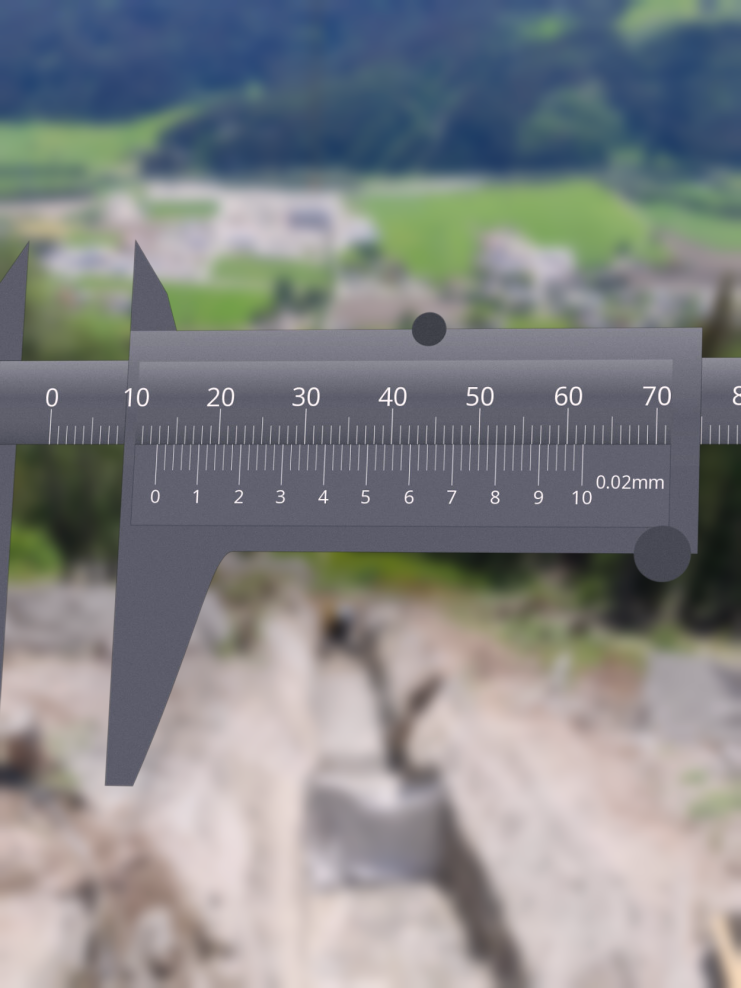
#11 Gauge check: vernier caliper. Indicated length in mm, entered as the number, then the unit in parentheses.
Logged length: 12.8 (mm)
